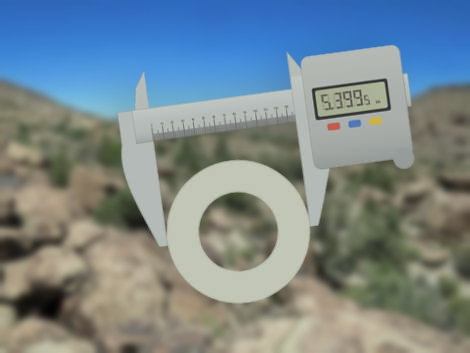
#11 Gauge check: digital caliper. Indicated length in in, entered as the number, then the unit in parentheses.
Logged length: 5.3995 (in)
